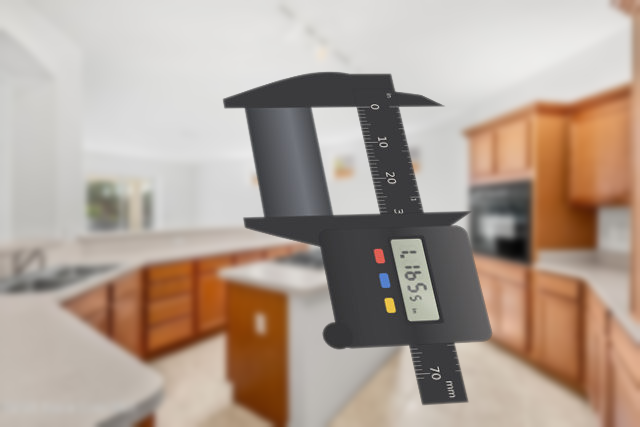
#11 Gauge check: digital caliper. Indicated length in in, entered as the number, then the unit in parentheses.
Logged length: 1.1655 (in)
